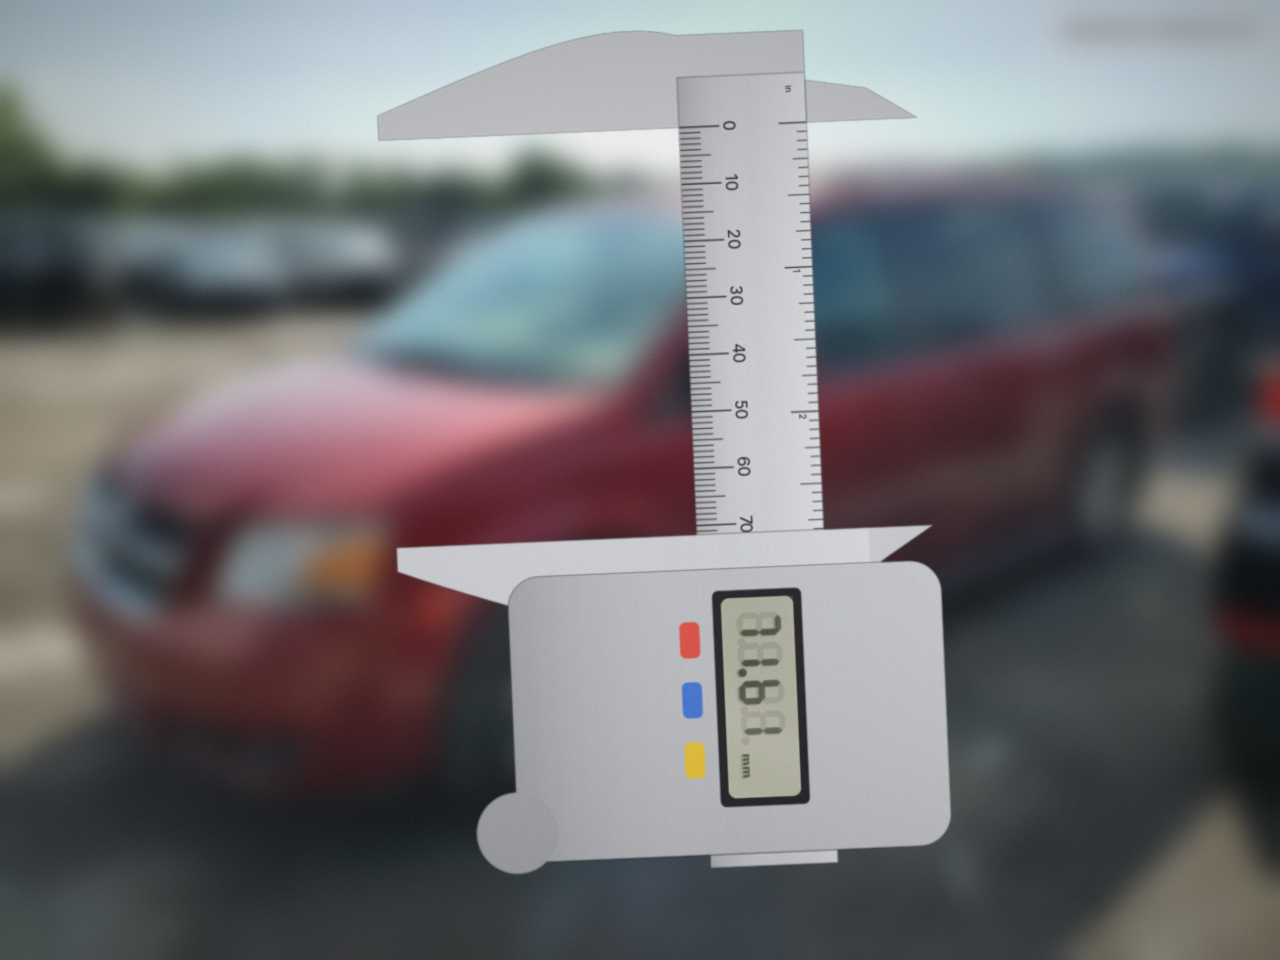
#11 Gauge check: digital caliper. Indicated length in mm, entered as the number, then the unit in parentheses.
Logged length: 71.61 (mm)
